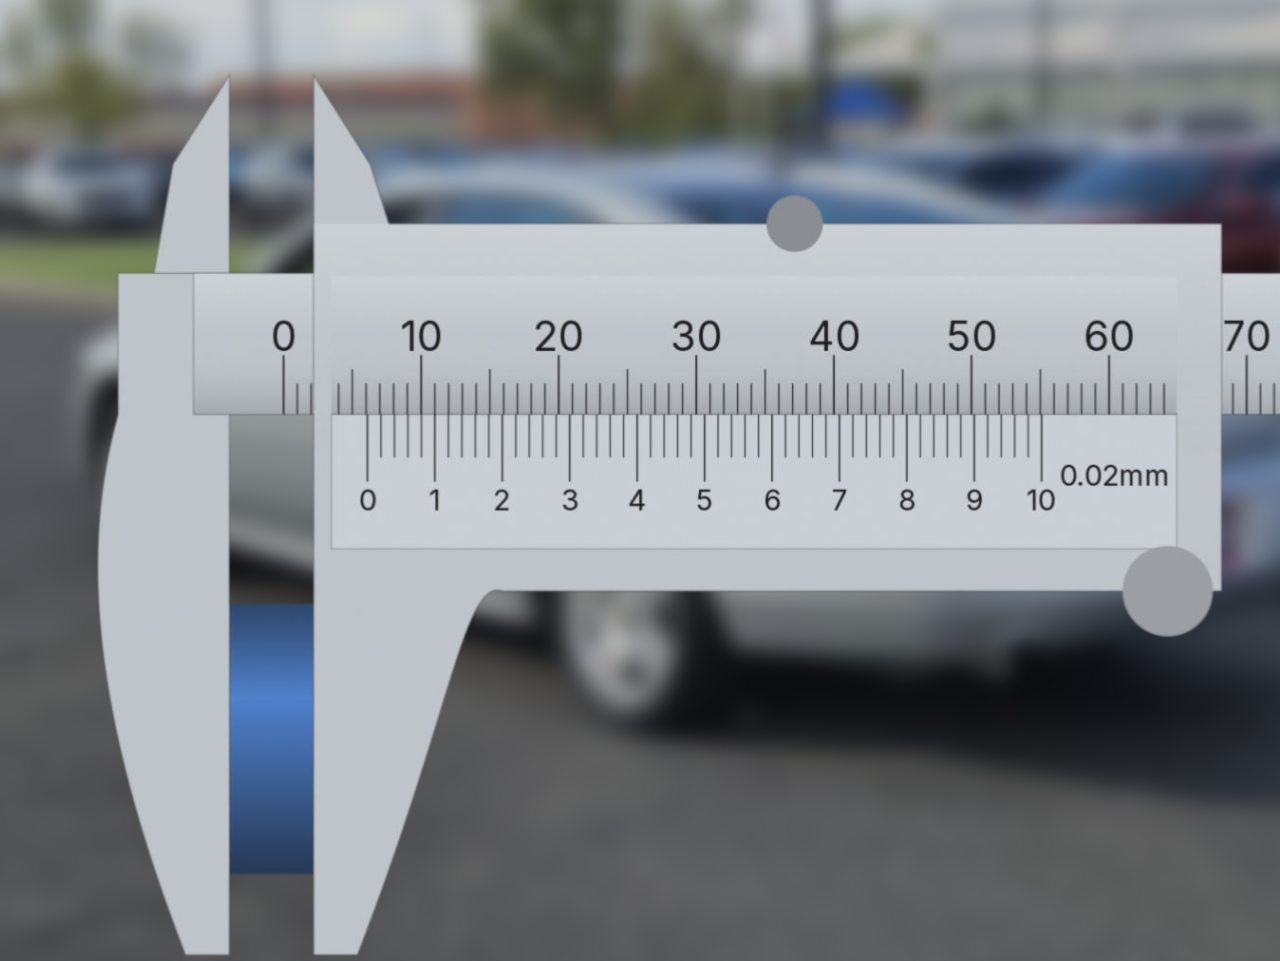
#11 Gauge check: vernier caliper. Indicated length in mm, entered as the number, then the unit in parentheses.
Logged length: 6.1 (mm)
